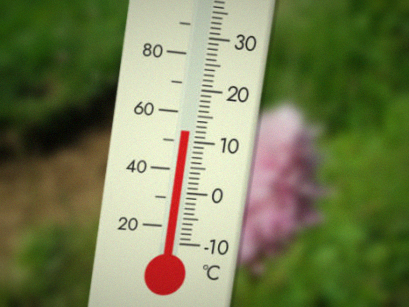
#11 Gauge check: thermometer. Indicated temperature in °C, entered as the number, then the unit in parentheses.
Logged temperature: 12 (°C)
